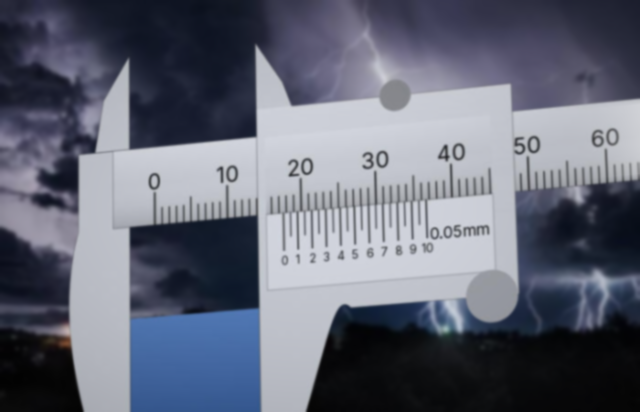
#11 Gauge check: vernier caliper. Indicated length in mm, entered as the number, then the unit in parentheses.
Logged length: 17.6 (mm)
